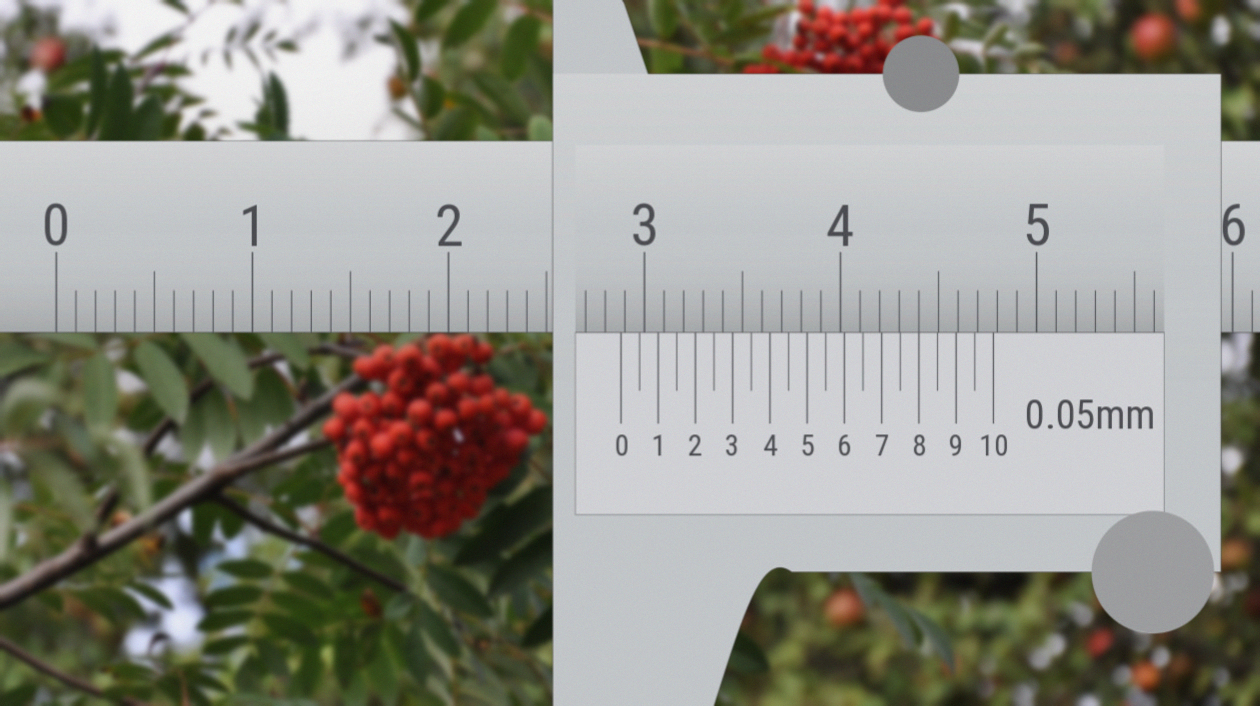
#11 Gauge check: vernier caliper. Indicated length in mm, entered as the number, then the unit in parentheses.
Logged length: 28.8 (mm)
